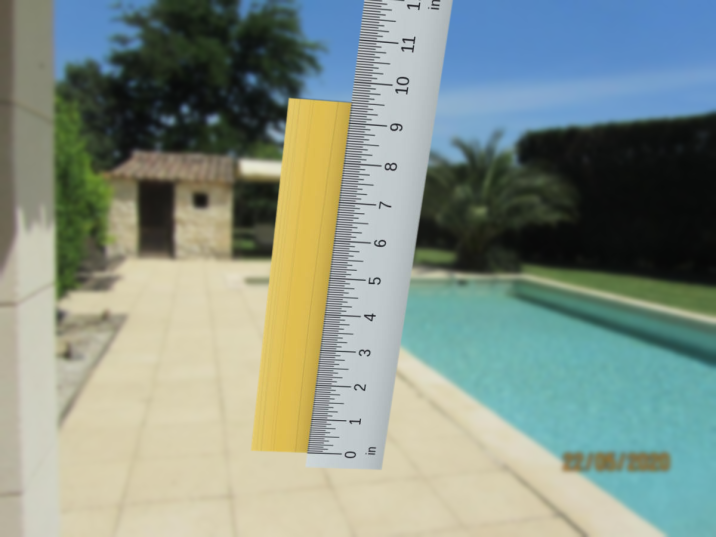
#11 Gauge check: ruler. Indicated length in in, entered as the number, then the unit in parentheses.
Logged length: 9.5 (in)
